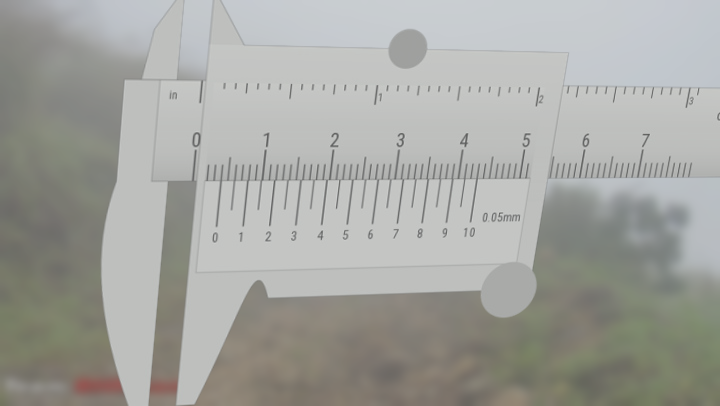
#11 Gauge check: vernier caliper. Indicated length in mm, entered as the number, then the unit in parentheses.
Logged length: 4.0 (mm)
